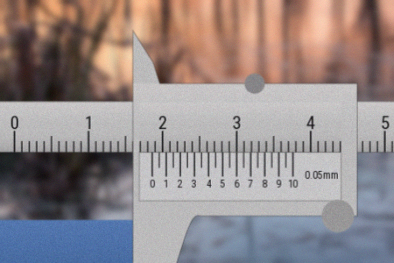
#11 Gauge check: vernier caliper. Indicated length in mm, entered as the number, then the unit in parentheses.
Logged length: 18.6 (mm)
